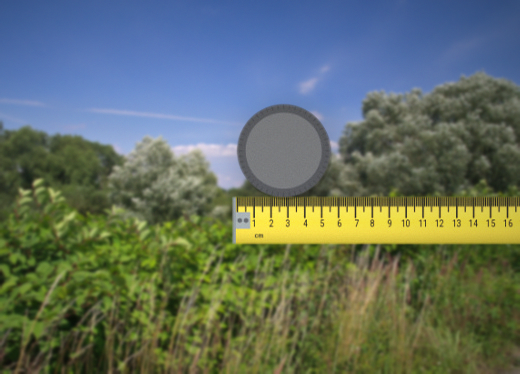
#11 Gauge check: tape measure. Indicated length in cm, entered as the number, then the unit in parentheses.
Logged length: 5.5 (cm)
